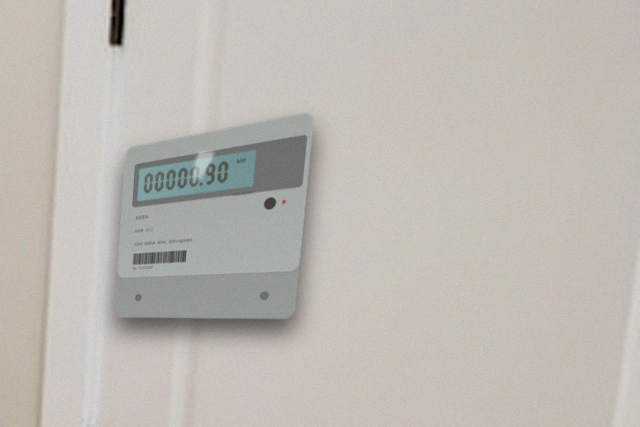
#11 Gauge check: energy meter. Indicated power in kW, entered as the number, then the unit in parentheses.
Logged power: 0.90 (kW)
